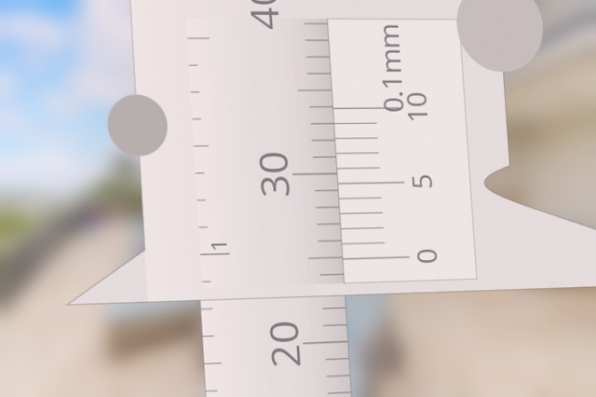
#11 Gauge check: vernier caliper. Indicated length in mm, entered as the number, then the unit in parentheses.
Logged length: 24.9 (mm)
